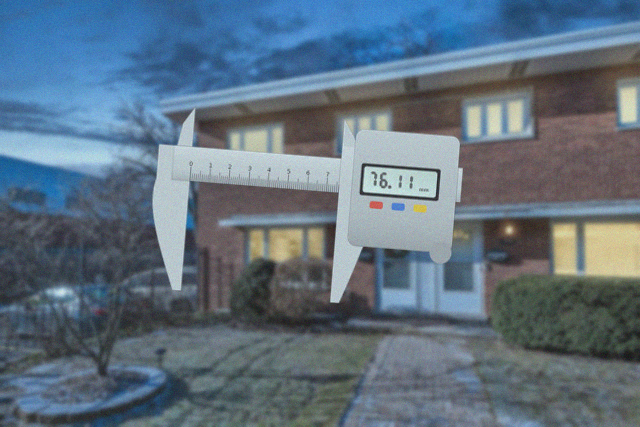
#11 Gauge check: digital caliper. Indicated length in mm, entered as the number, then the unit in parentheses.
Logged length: 76.11 (mm)
